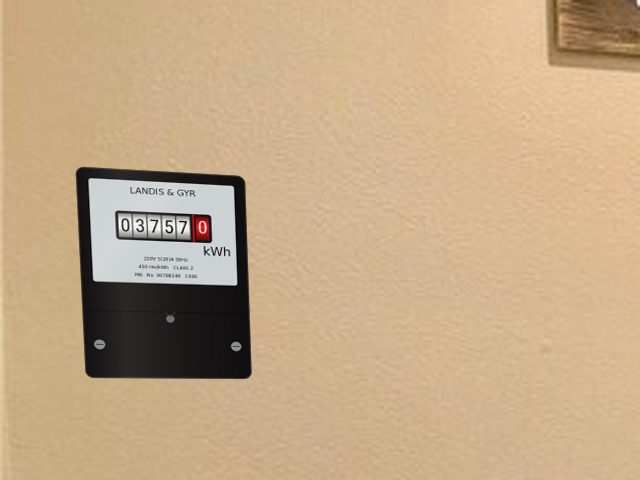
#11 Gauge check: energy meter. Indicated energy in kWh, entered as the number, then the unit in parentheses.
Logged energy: 3757.0 (kWh)
